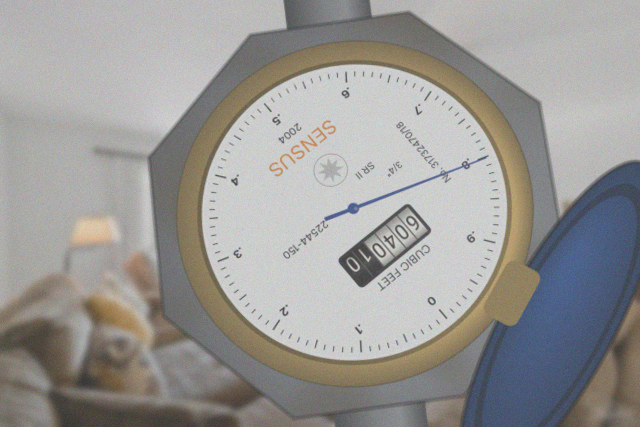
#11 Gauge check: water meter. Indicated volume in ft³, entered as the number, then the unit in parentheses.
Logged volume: 604009.80 (ft³)
